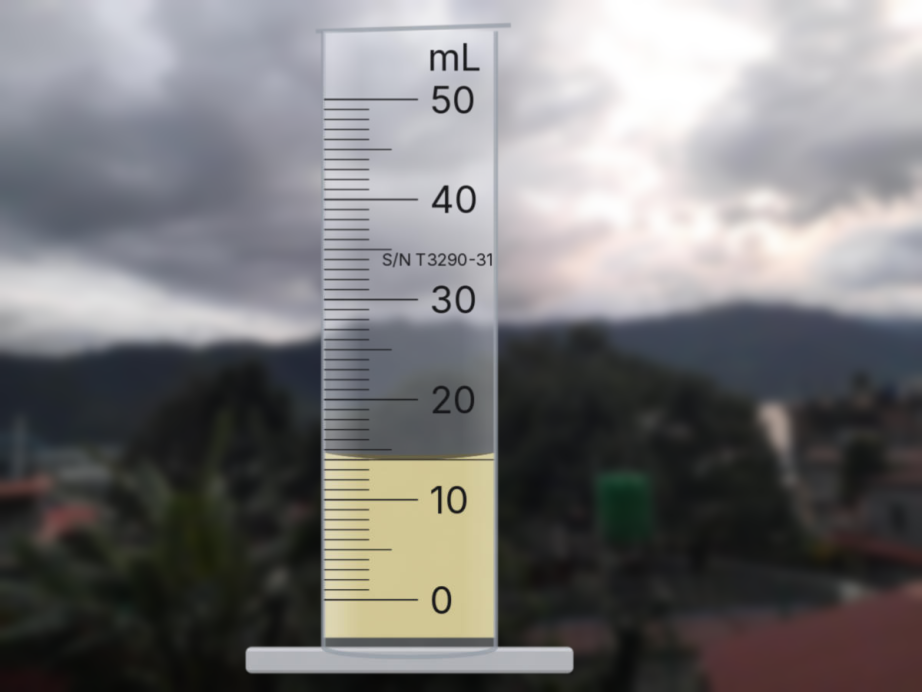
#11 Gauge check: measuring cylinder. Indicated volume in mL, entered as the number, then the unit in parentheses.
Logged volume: 14 (mL)
